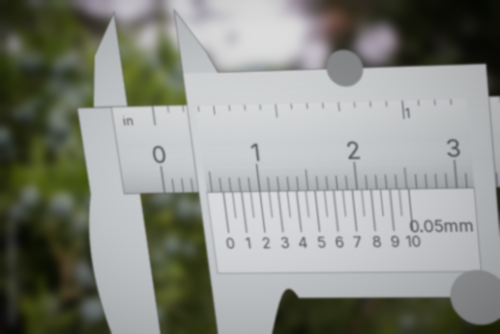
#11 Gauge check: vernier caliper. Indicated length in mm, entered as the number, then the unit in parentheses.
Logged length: 6.2 (mm)
